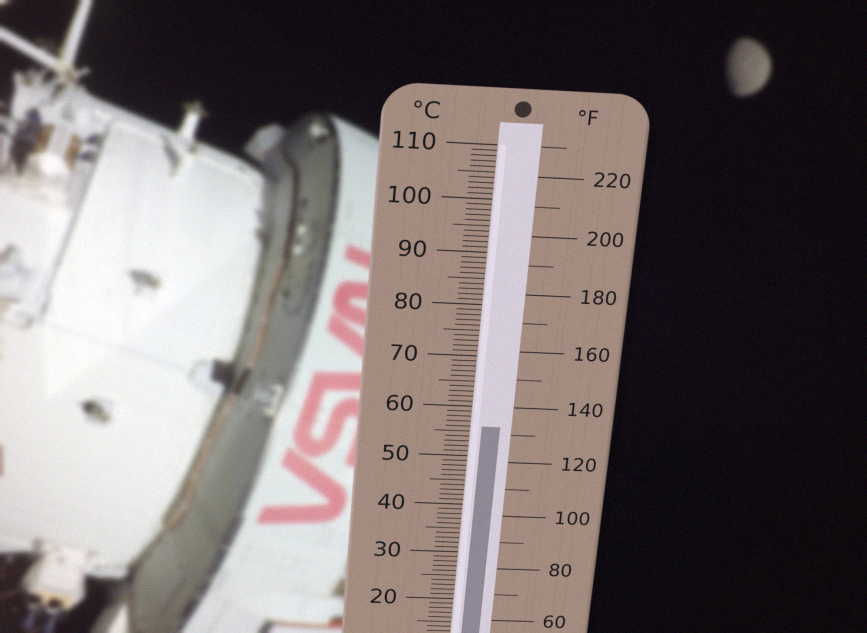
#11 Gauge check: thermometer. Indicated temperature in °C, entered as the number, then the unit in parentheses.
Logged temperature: 56 (°C)
